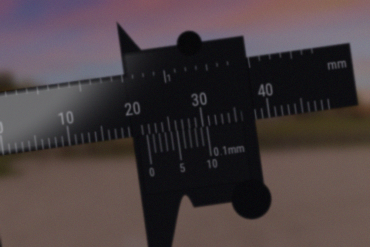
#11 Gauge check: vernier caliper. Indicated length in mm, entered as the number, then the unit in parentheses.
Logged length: 21.6 (mm)
